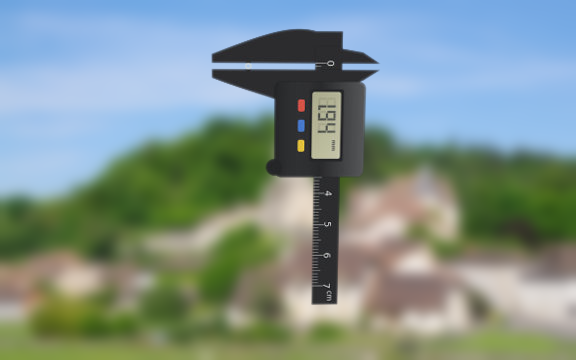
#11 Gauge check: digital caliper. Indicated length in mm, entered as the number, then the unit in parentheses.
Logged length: 1.94 (mm)
